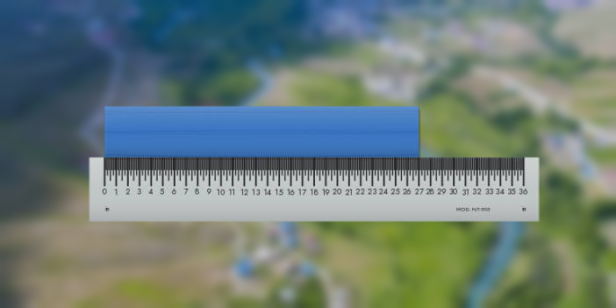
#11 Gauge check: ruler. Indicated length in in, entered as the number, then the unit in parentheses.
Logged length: 27 (in)
